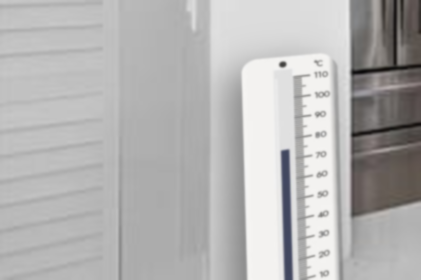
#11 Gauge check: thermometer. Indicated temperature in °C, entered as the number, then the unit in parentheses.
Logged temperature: 75 (°C)
